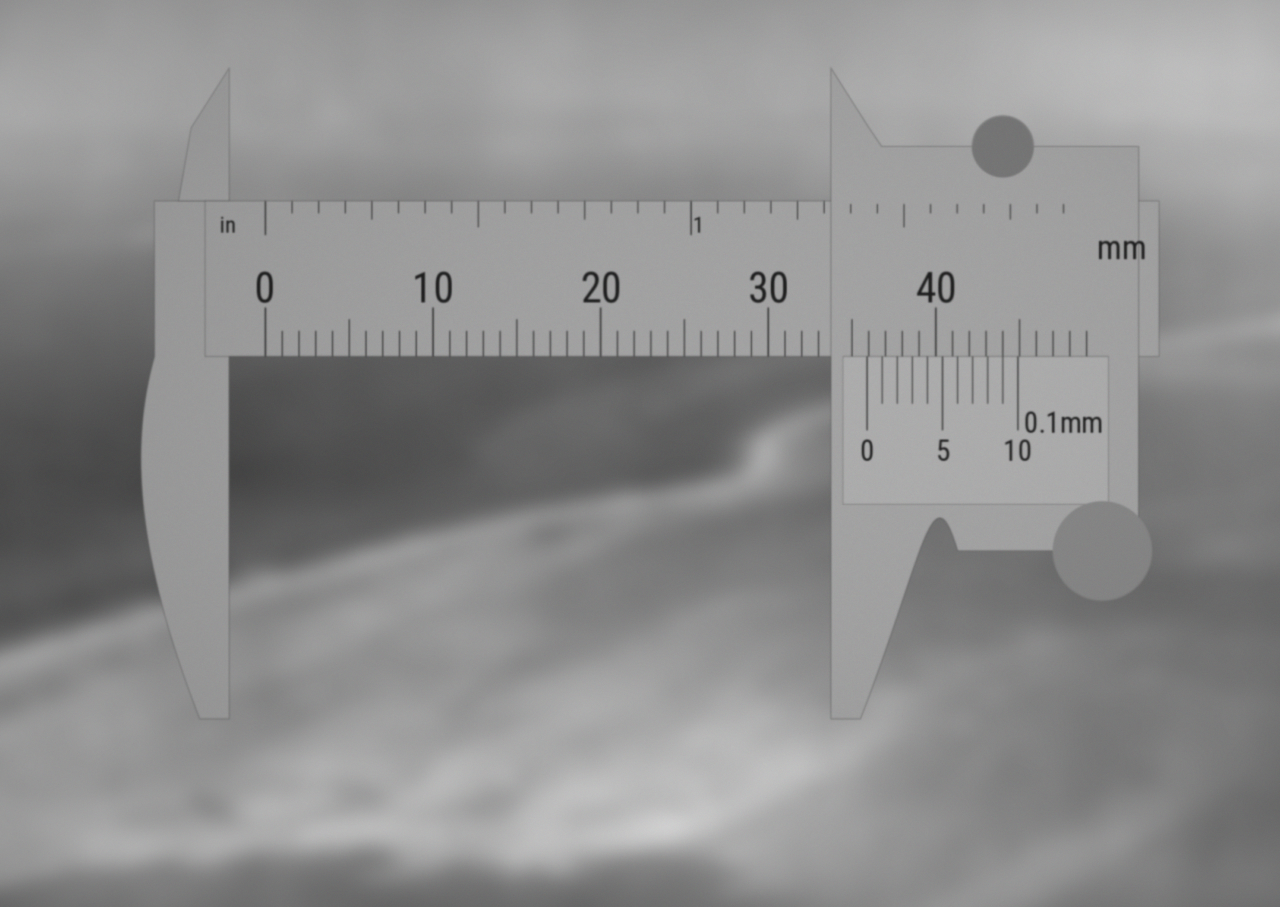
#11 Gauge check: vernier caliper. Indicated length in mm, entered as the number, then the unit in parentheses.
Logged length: 35.9 (mm)
